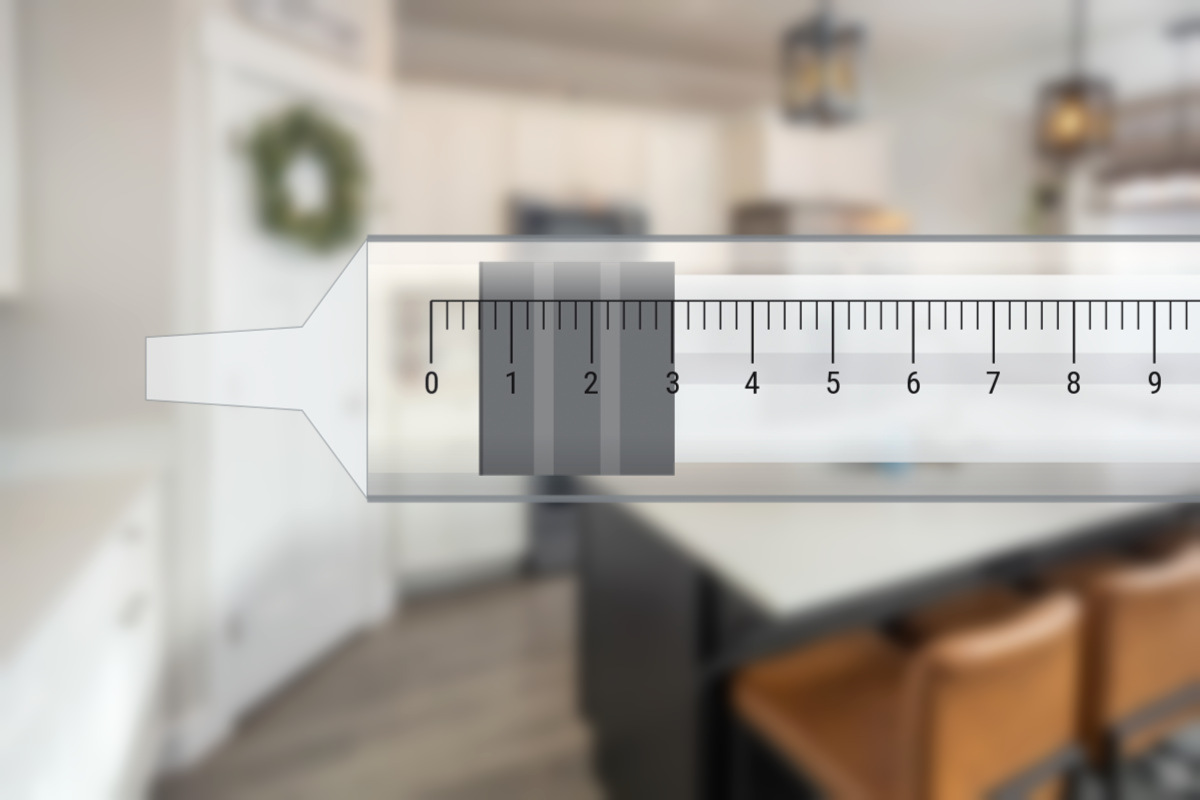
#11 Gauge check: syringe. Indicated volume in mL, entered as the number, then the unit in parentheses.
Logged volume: 0.6 (mL)
